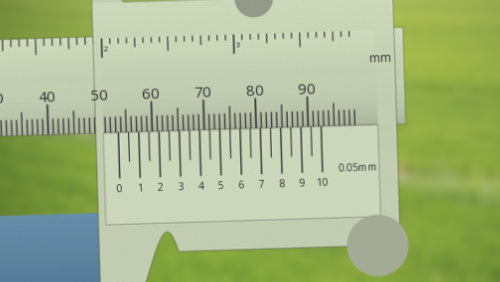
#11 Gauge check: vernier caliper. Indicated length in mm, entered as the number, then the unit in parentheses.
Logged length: 53.5 (mm)
